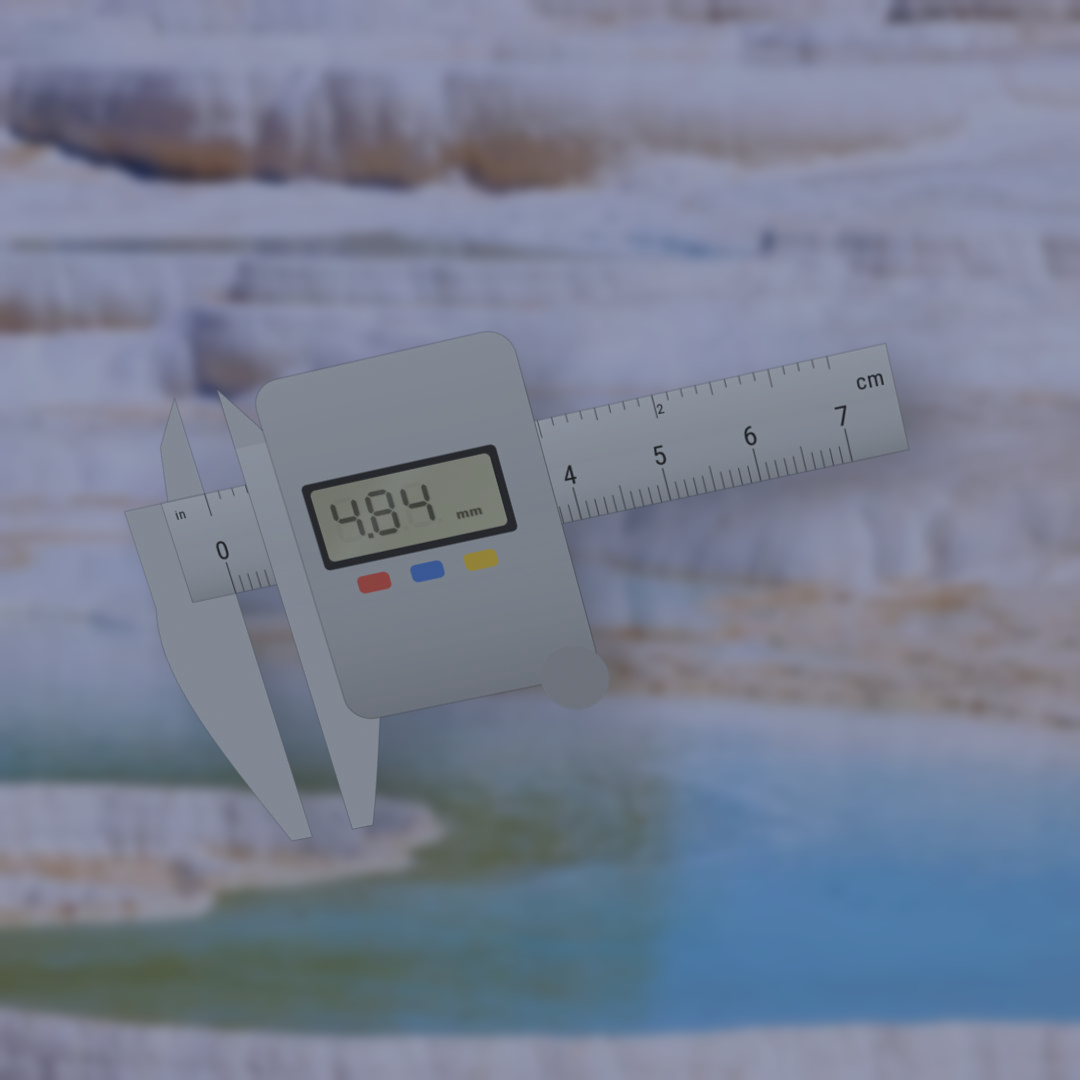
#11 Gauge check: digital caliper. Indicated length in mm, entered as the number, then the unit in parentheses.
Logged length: 4.84 (mm)
